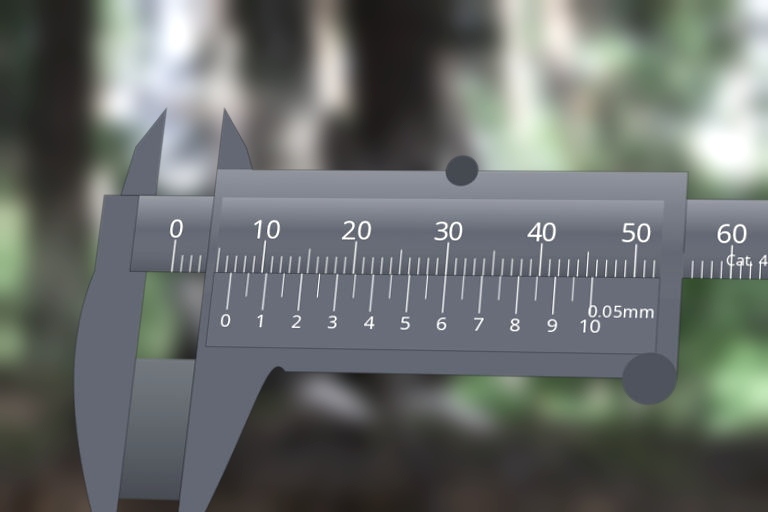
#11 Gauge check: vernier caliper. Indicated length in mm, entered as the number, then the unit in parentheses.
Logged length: 6.6 (mm)
